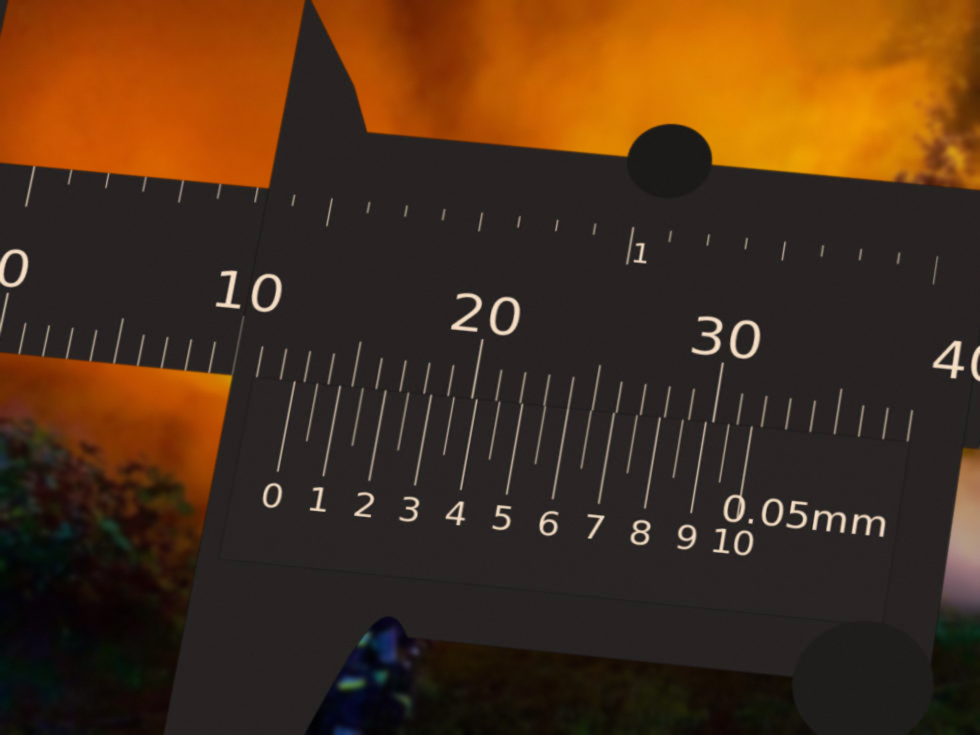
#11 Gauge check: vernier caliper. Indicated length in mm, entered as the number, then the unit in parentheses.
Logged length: 12.6 (mm)
